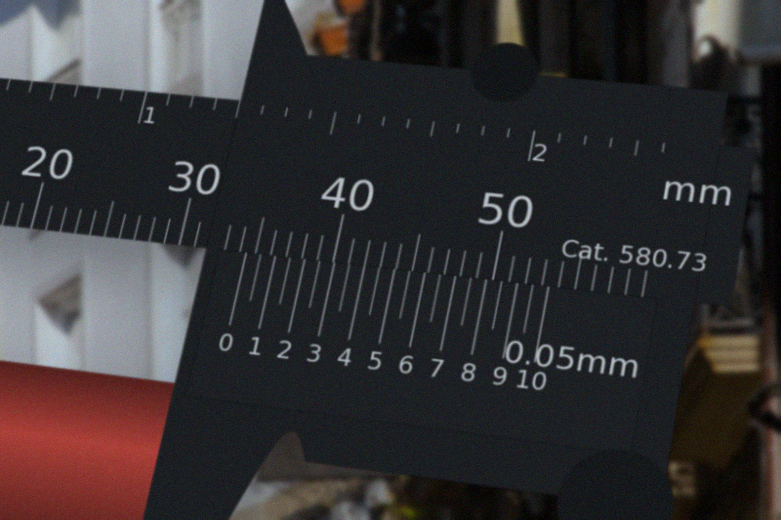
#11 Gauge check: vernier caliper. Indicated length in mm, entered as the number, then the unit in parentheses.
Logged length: 34.4 (mm)
